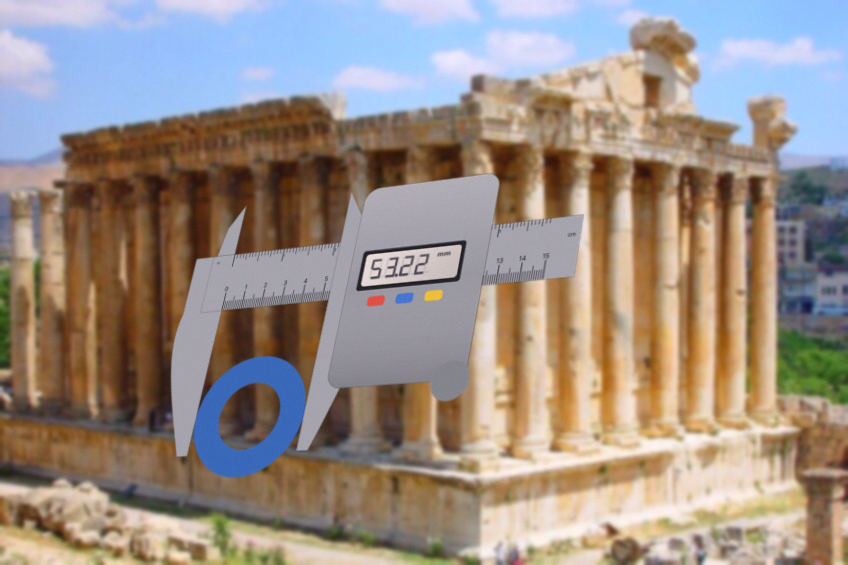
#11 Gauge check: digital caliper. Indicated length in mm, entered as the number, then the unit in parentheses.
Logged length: 53.22 (mm)
